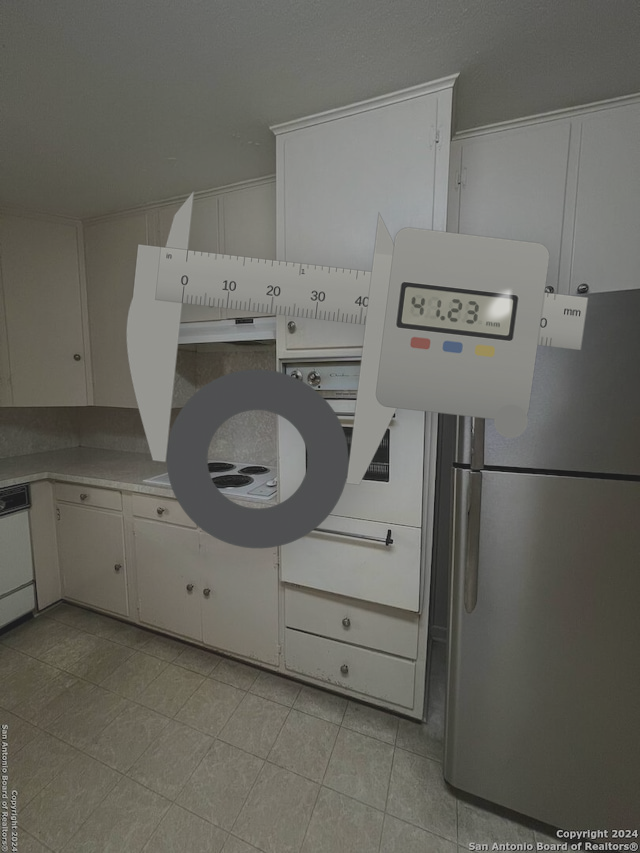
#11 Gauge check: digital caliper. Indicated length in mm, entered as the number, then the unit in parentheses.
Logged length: 41.23 (mm)
